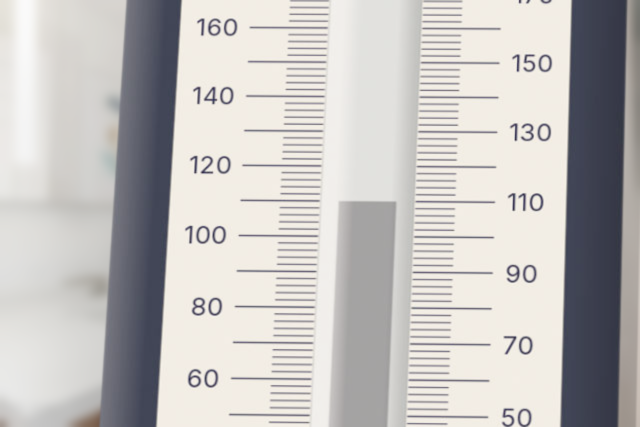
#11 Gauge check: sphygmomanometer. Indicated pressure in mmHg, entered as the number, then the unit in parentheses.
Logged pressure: 110 (mmHg)
